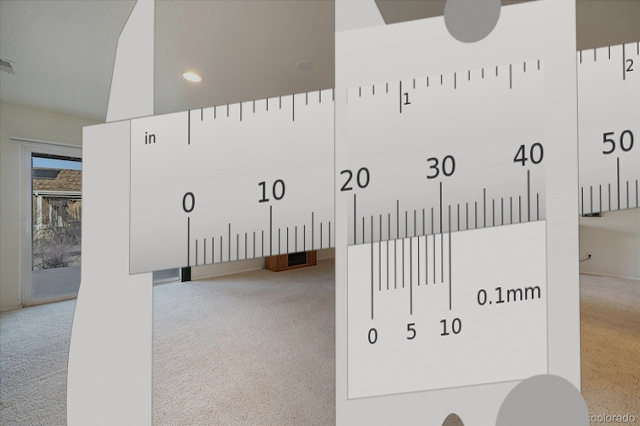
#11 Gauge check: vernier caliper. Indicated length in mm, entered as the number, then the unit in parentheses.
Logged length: 22.0 (mm)
